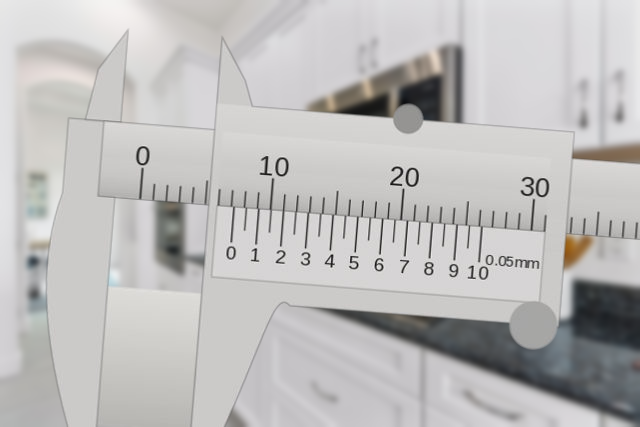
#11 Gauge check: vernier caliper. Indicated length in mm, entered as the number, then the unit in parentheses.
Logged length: 7.2 (mm)
